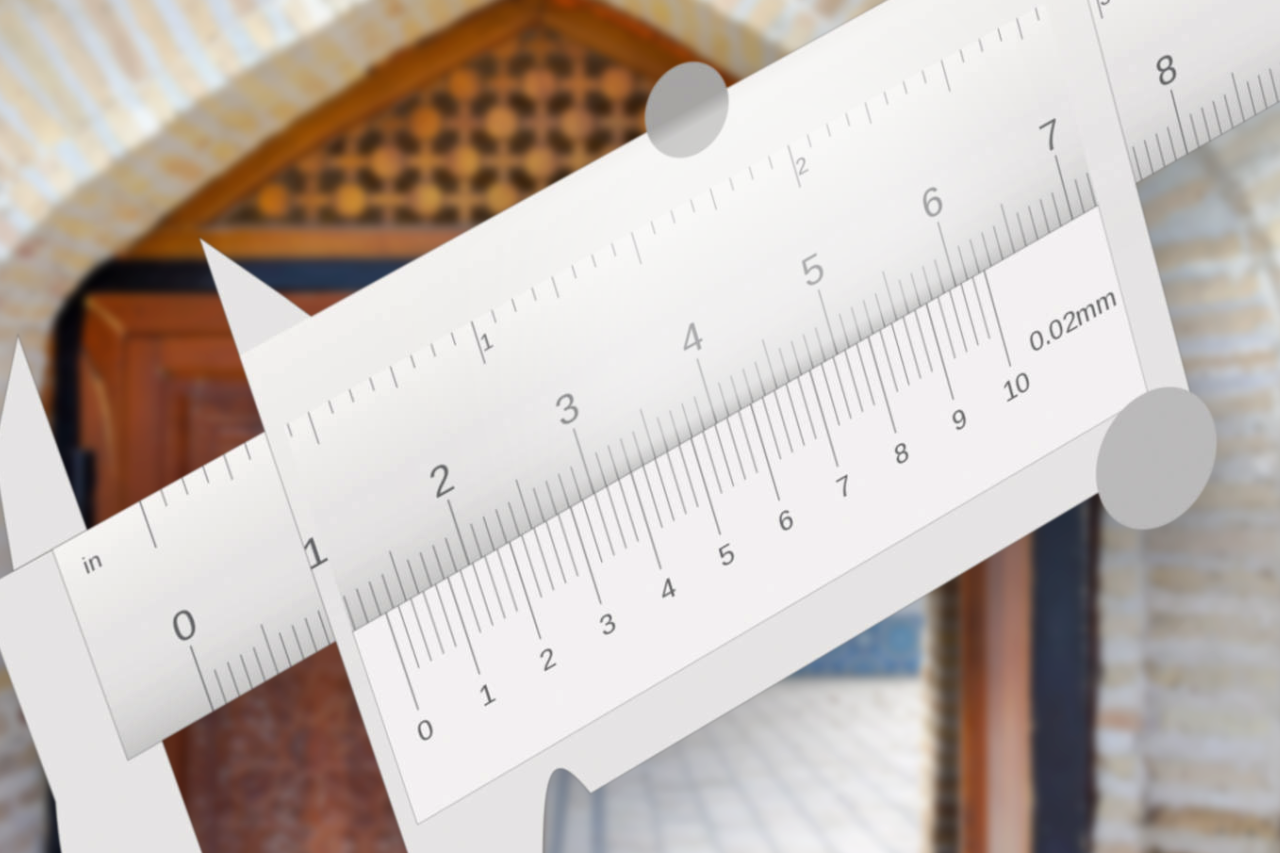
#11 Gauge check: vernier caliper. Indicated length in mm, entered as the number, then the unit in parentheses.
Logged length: 13.4 (mm)
